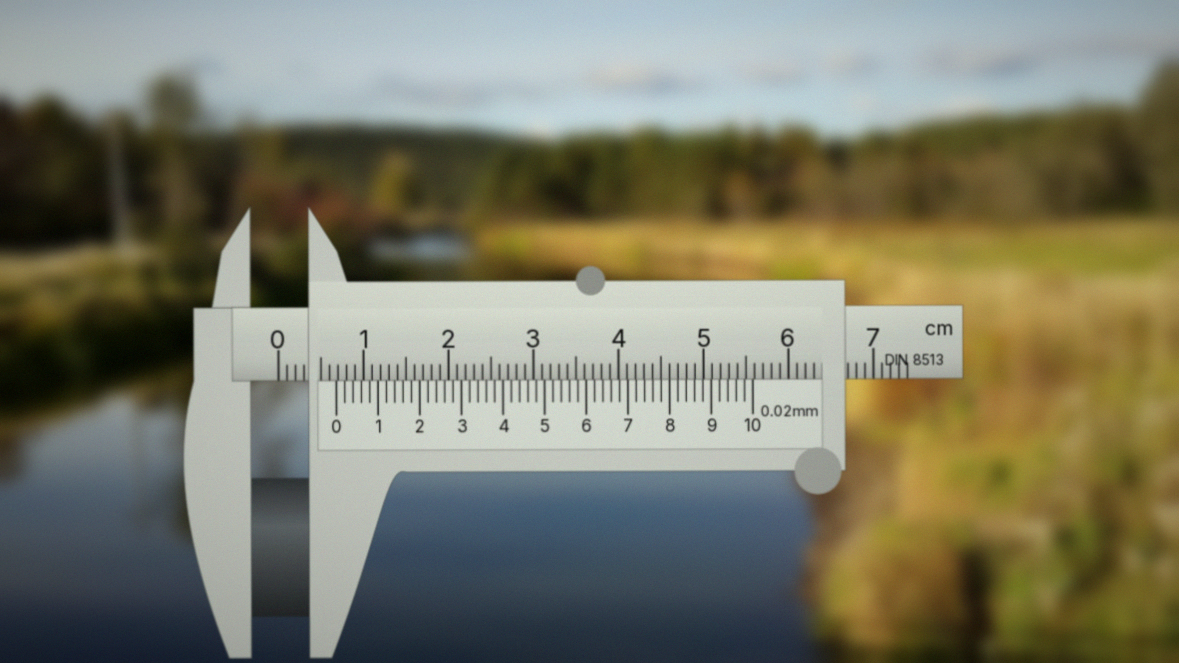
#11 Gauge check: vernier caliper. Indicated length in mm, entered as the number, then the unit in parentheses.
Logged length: 6.8 (mm)
